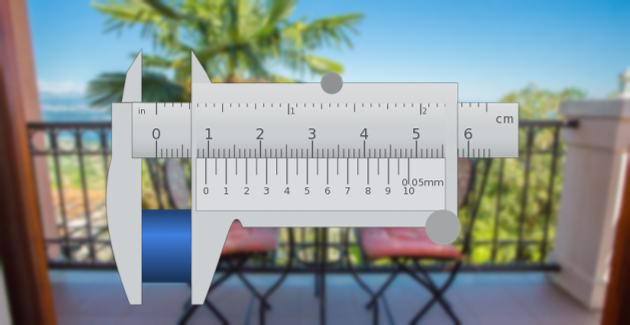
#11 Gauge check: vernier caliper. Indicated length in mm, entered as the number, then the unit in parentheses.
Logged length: 9.5 (mm)
